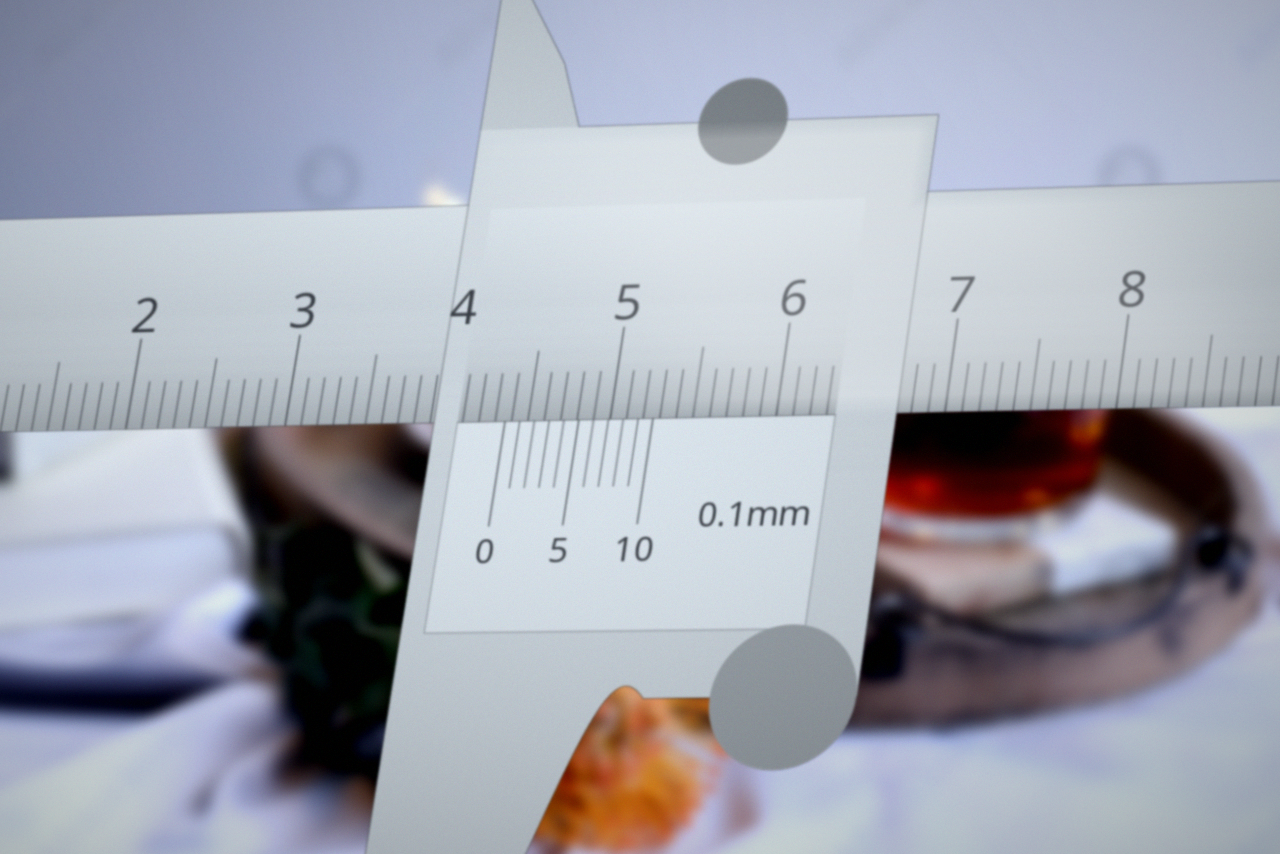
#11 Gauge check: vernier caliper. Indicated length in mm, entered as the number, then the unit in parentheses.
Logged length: 43.6 (mm)
